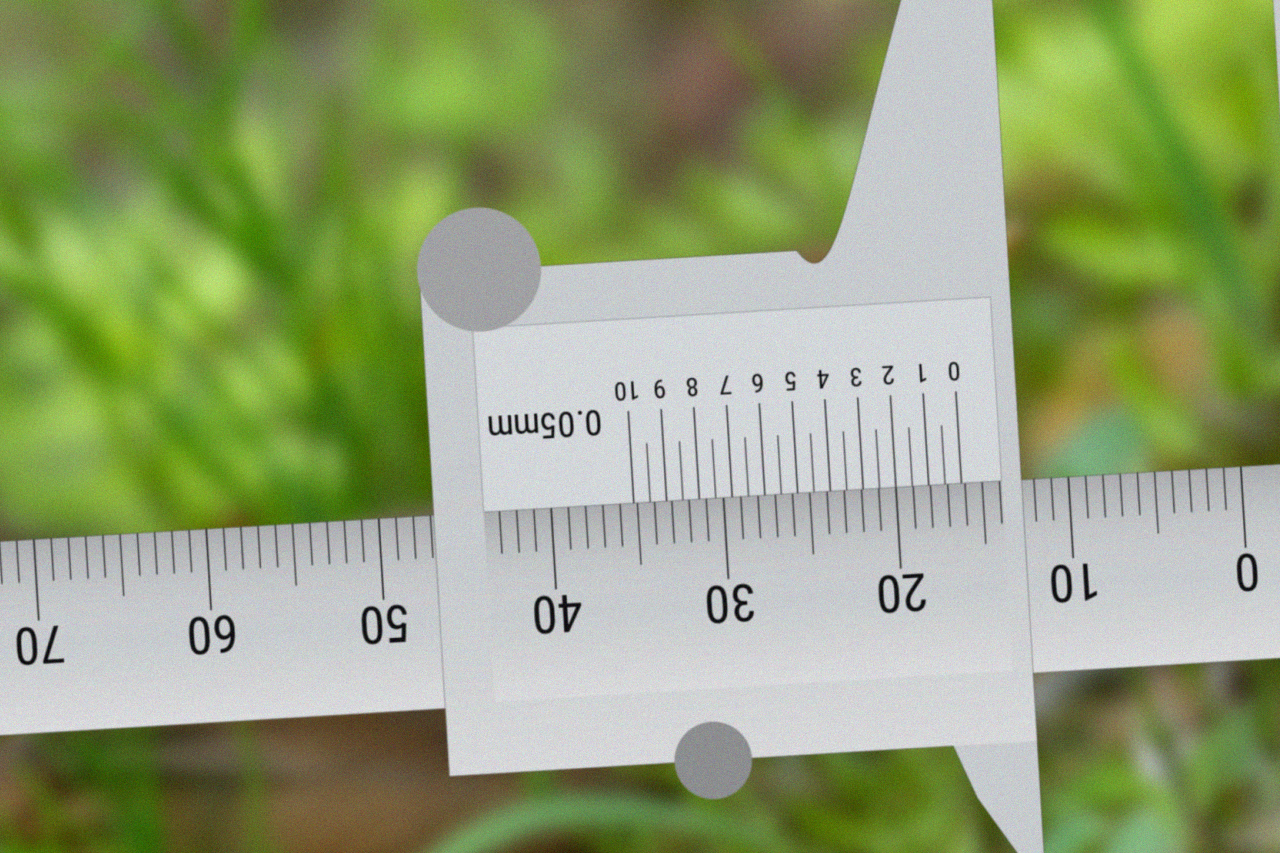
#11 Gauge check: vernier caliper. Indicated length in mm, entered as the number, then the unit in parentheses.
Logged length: 16.2 (mm)
